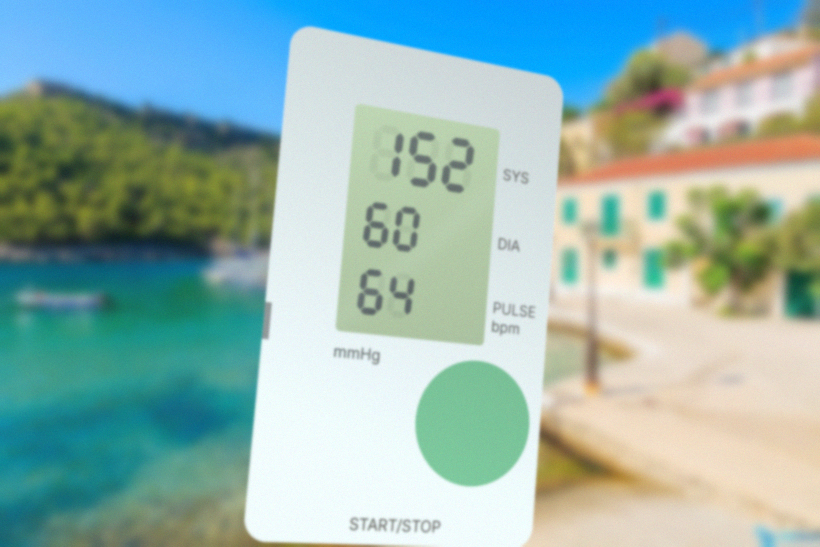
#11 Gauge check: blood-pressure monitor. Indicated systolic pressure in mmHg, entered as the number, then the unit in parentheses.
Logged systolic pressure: 152 (mmHg)
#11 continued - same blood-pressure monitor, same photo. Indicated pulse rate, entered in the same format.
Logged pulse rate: 64 (bpm)
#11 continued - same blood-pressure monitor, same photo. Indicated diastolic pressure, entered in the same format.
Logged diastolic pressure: 60 (mmHg)
